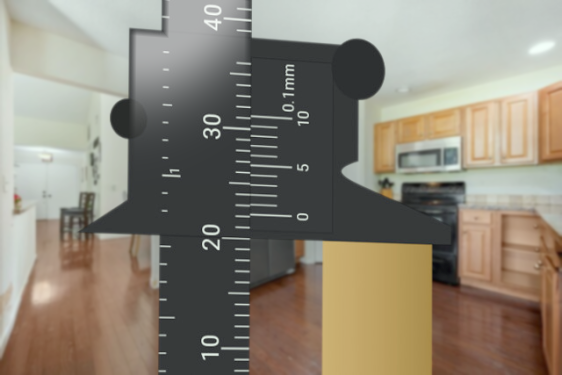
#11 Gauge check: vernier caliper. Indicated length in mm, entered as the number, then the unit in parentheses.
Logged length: 22.2 (mm)
